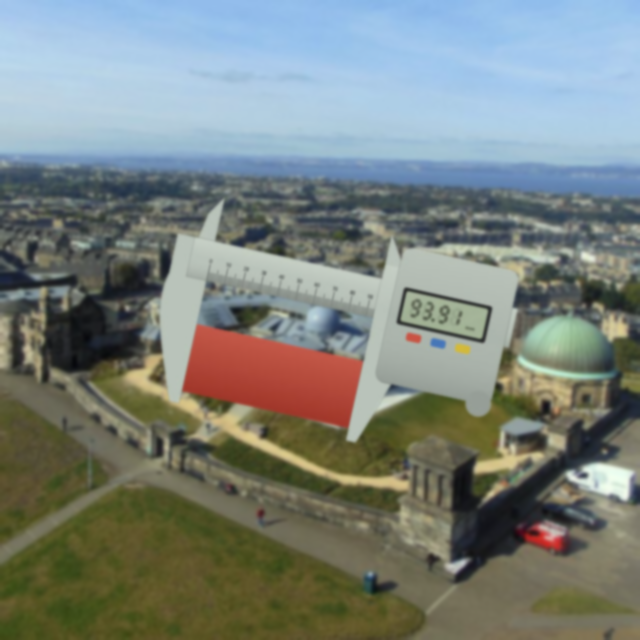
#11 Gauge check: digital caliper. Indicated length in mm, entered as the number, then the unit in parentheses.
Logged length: 93.91 (mm)
